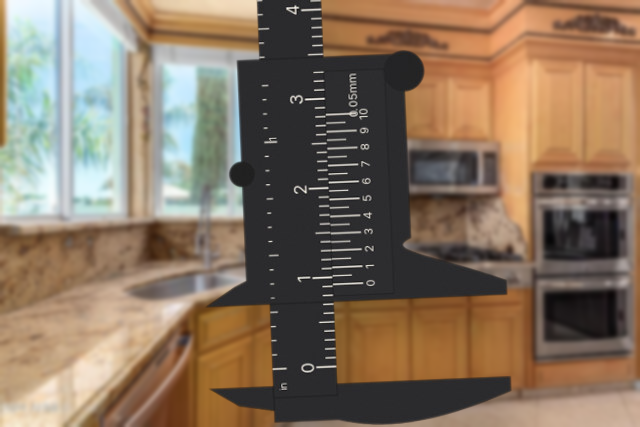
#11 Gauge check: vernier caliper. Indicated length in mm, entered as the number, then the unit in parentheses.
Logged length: 9.2 (mm)
